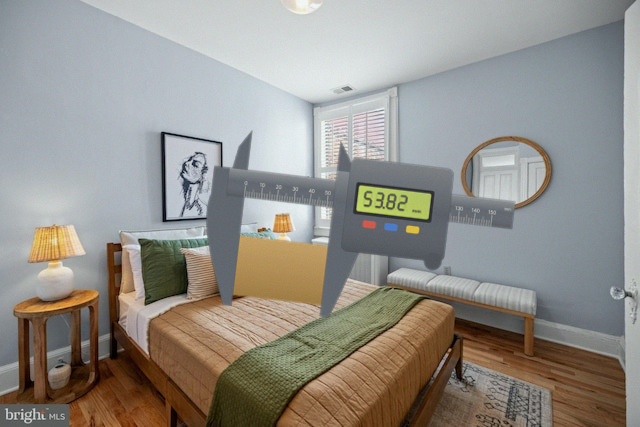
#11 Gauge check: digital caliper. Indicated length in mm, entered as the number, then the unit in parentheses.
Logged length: 53.82 (mm)
